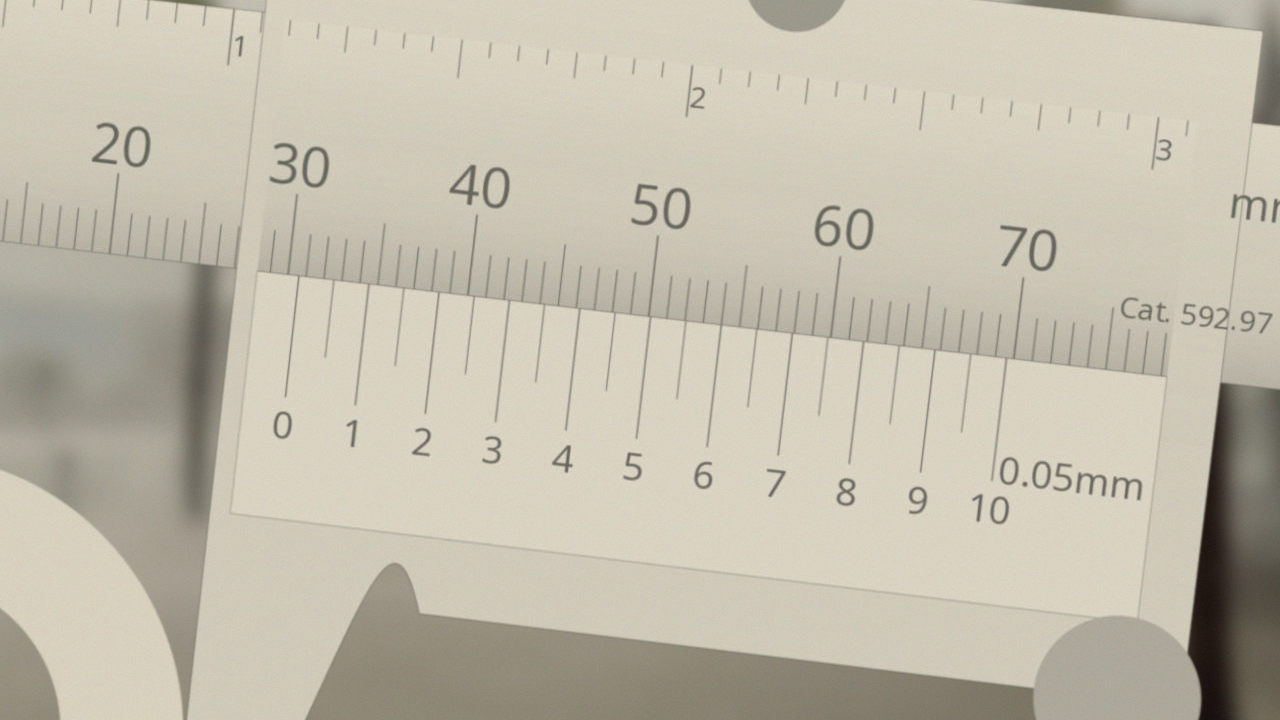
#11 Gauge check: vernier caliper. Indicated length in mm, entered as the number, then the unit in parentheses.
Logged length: 30.6 (mm)
